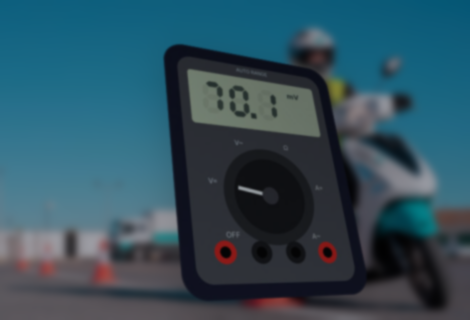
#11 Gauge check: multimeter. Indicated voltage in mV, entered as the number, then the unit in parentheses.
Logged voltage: 70.1 (mV)
